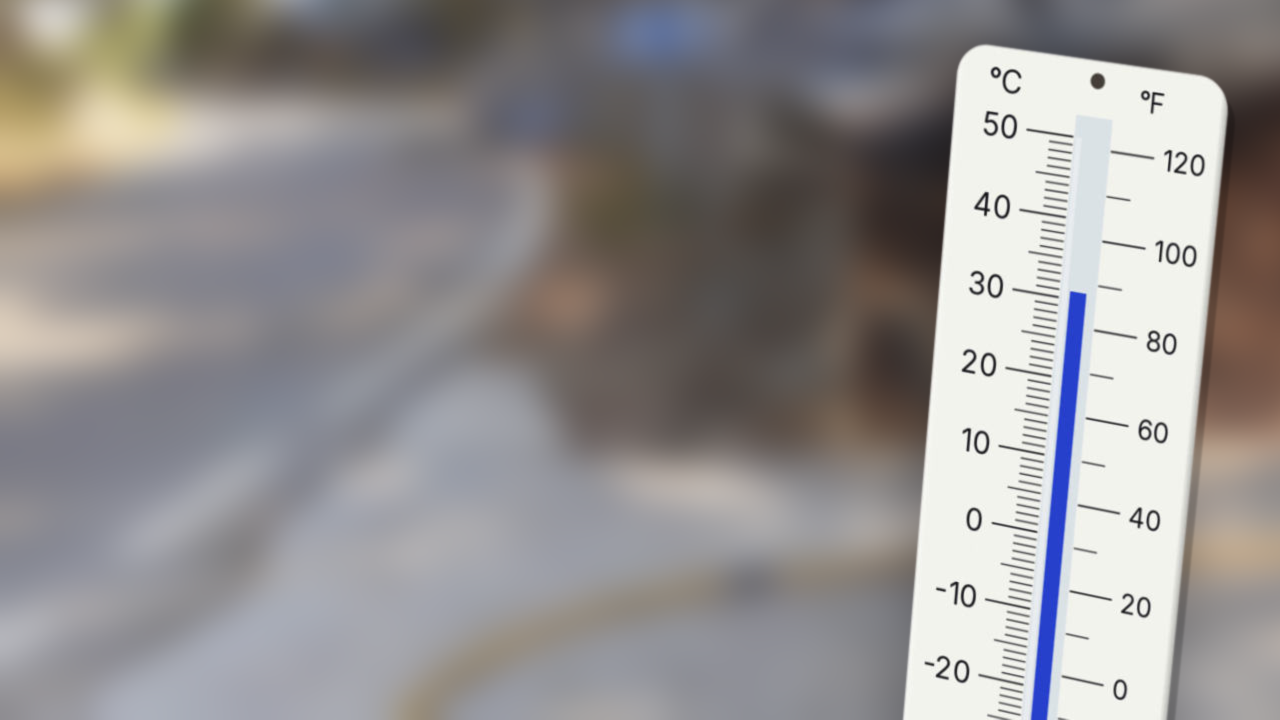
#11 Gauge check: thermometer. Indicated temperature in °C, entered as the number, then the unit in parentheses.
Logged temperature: 31 (°C)
